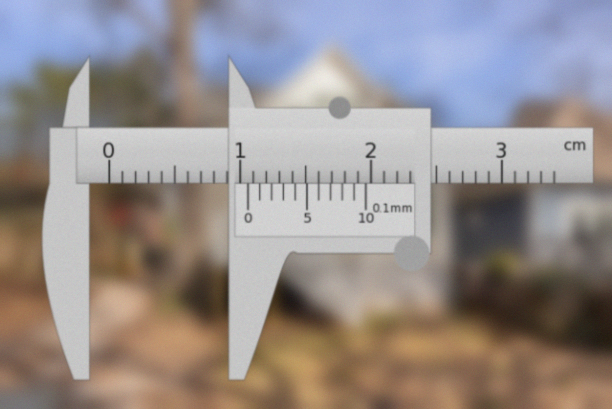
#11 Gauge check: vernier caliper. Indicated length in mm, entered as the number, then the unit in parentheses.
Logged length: 10.6 (mm)
